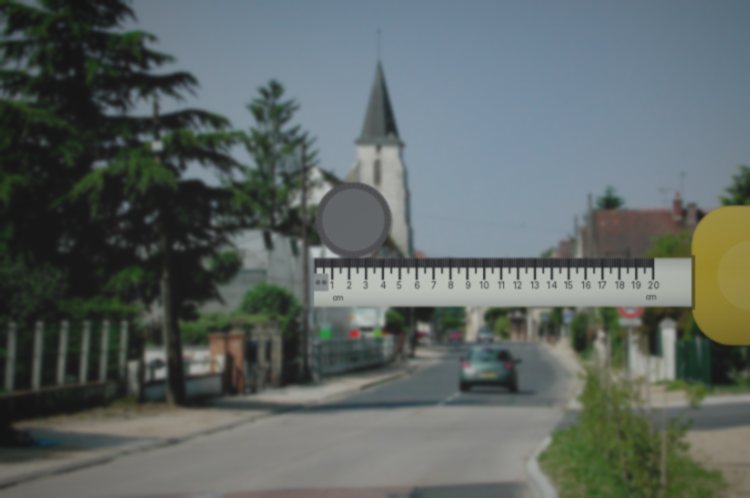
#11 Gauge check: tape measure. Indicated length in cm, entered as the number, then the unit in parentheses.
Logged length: 4.5 (cm)
